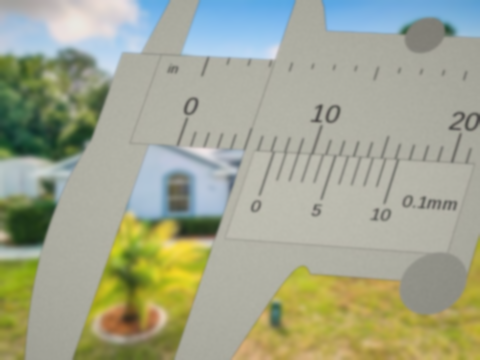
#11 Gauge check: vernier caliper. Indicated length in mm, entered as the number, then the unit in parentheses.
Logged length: 7.2 (mm)
